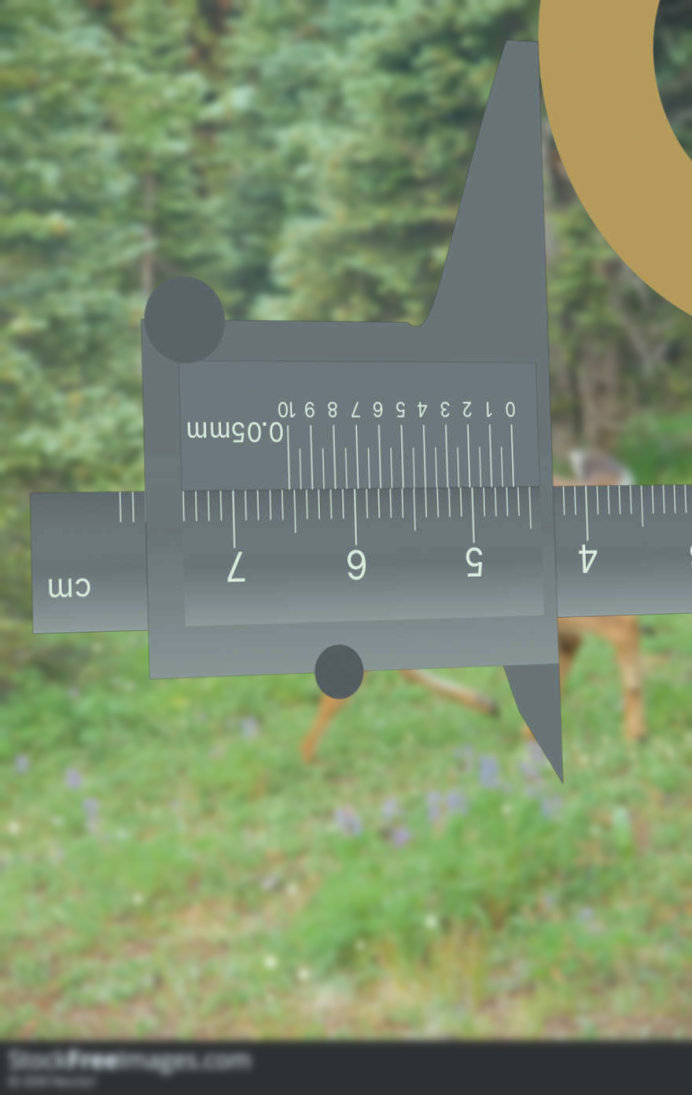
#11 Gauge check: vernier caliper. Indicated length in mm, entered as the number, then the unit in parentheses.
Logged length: 46.4 (mm)
